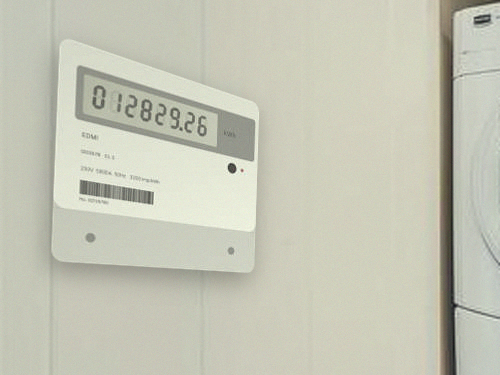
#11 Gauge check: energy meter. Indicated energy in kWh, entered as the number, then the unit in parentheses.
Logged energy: 12829.26 (kWh)
